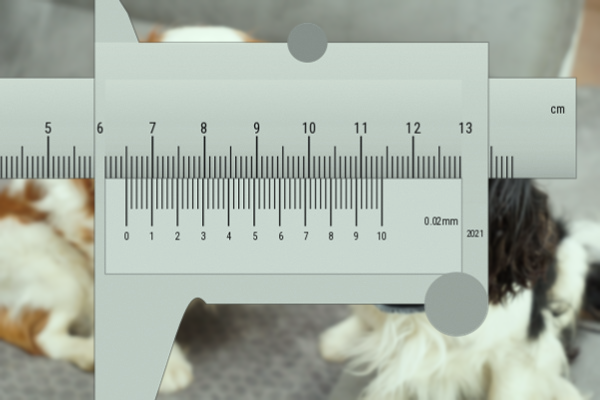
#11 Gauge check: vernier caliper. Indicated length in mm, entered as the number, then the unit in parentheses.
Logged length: 65.0 (mm)
